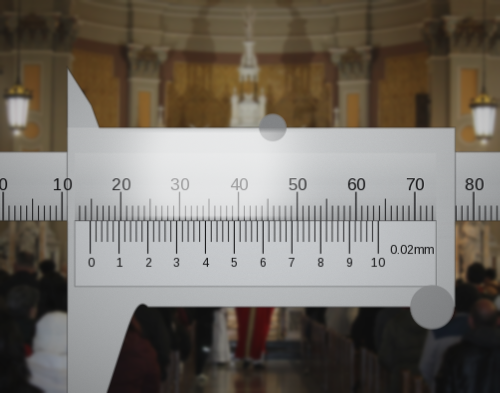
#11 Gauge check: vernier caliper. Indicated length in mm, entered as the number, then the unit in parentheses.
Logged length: 14.8 (mm)
